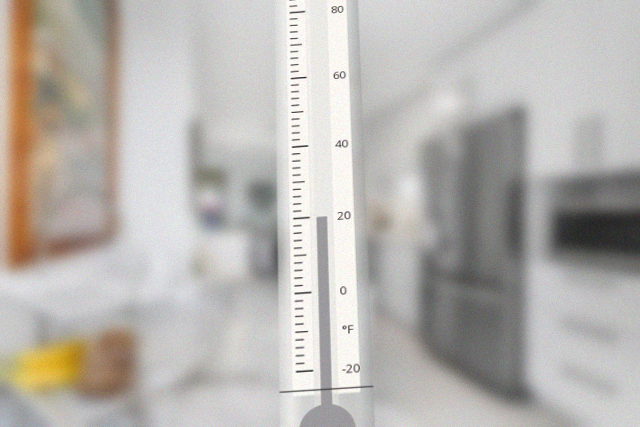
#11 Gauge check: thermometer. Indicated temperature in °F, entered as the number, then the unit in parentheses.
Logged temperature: 20 (°F)
